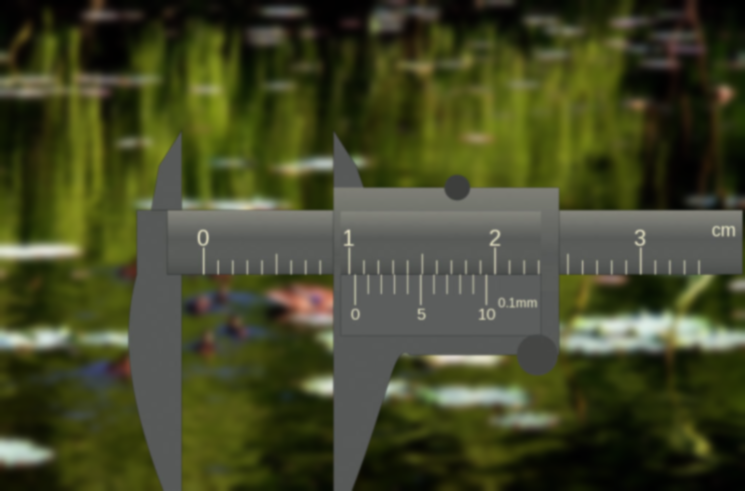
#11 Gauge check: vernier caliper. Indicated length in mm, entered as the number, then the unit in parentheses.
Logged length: 10.4 (mm)
